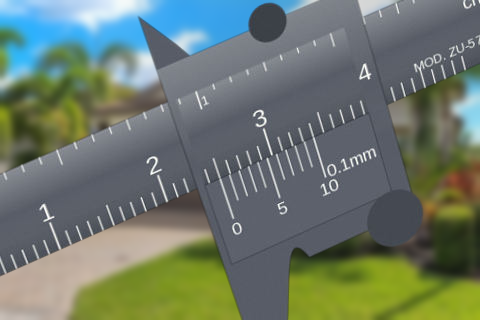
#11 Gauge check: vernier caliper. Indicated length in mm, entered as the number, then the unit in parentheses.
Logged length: 25.0 (mm)
